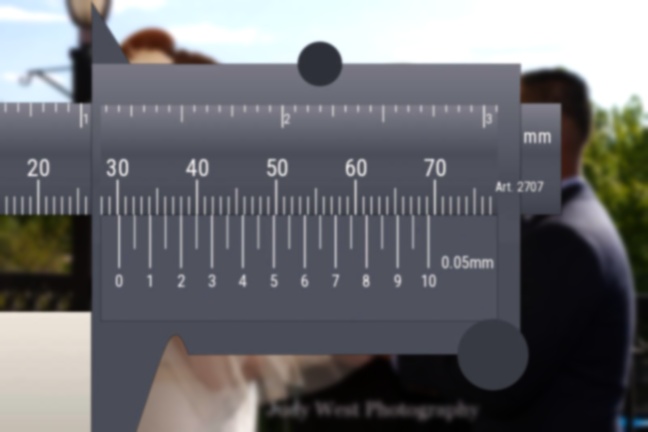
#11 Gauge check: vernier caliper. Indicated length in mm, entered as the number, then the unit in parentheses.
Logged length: 30.2 (mm)
